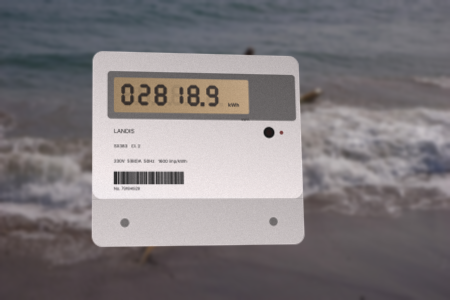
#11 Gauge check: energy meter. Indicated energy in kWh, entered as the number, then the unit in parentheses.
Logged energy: 2818.9 (kWh)
